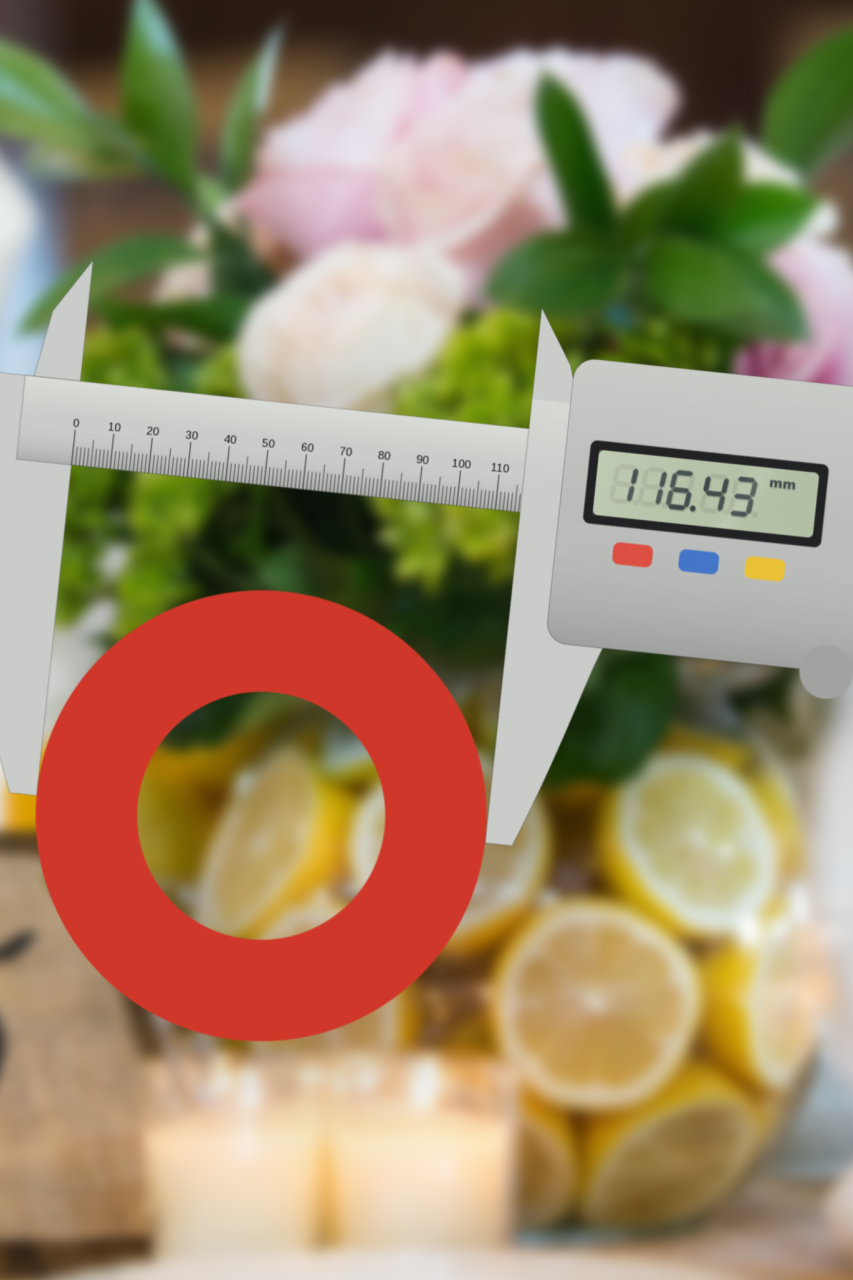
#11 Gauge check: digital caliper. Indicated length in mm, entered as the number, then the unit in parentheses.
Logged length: 116.43 (mm)
